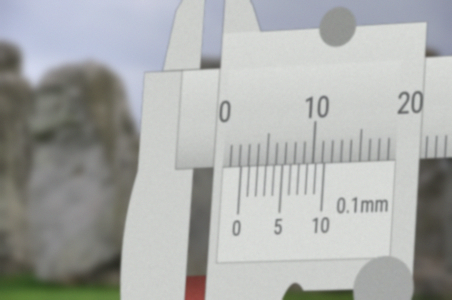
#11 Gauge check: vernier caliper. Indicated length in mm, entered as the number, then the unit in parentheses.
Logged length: 2.2 (mm)
